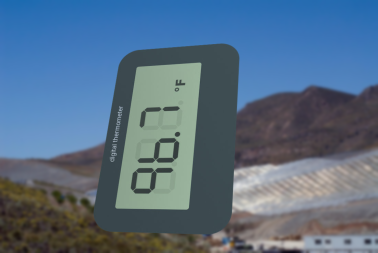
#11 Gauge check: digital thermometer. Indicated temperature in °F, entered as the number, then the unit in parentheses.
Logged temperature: 96.7 (°F)
